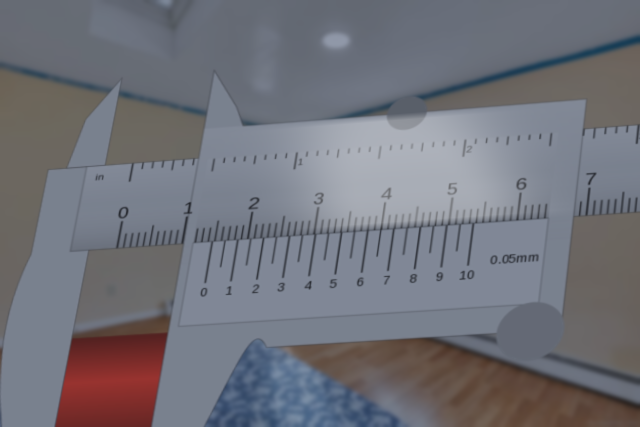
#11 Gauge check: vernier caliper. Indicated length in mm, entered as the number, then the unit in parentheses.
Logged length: 14.6 (mm)
